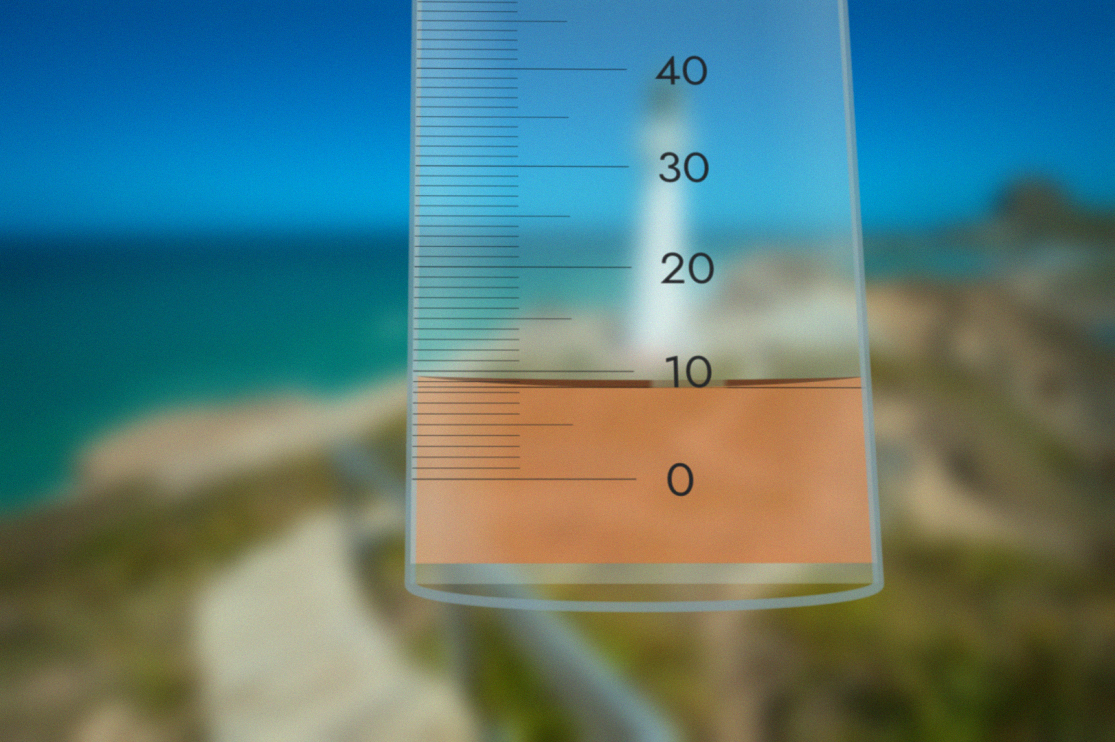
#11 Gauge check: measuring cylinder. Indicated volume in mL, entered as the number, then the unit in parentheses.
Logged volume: 8.5 (mL)
